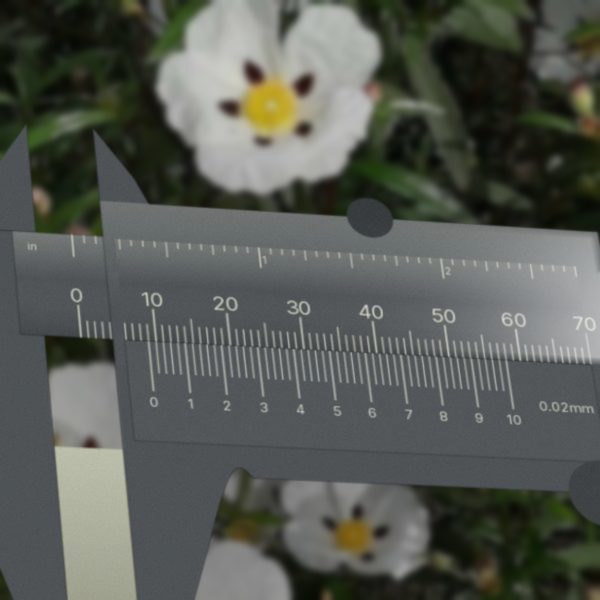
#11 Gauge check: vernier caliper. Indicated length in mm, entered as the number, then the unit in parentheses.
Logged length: 9.0 (mm)
